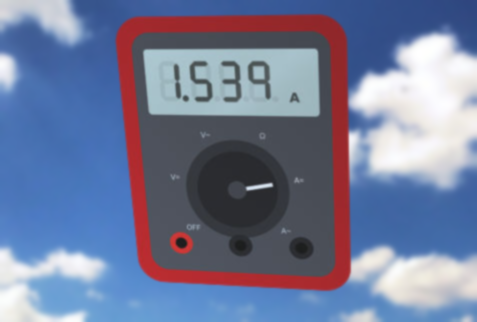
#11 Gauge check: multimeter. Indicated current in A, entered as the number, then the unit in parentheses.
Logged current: 1.539 (A)
